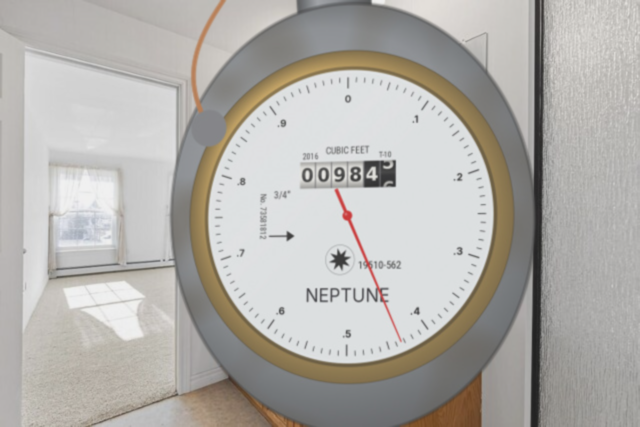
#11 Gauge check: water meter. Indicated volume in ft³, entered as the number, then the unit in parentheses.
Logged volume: 9845.43 (ft³)
